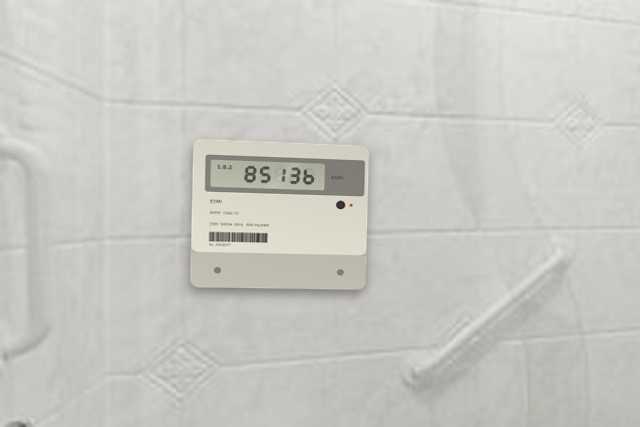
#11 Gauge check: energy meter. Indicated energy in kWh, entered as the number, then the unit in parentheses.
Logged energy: 85136 (kWh)
